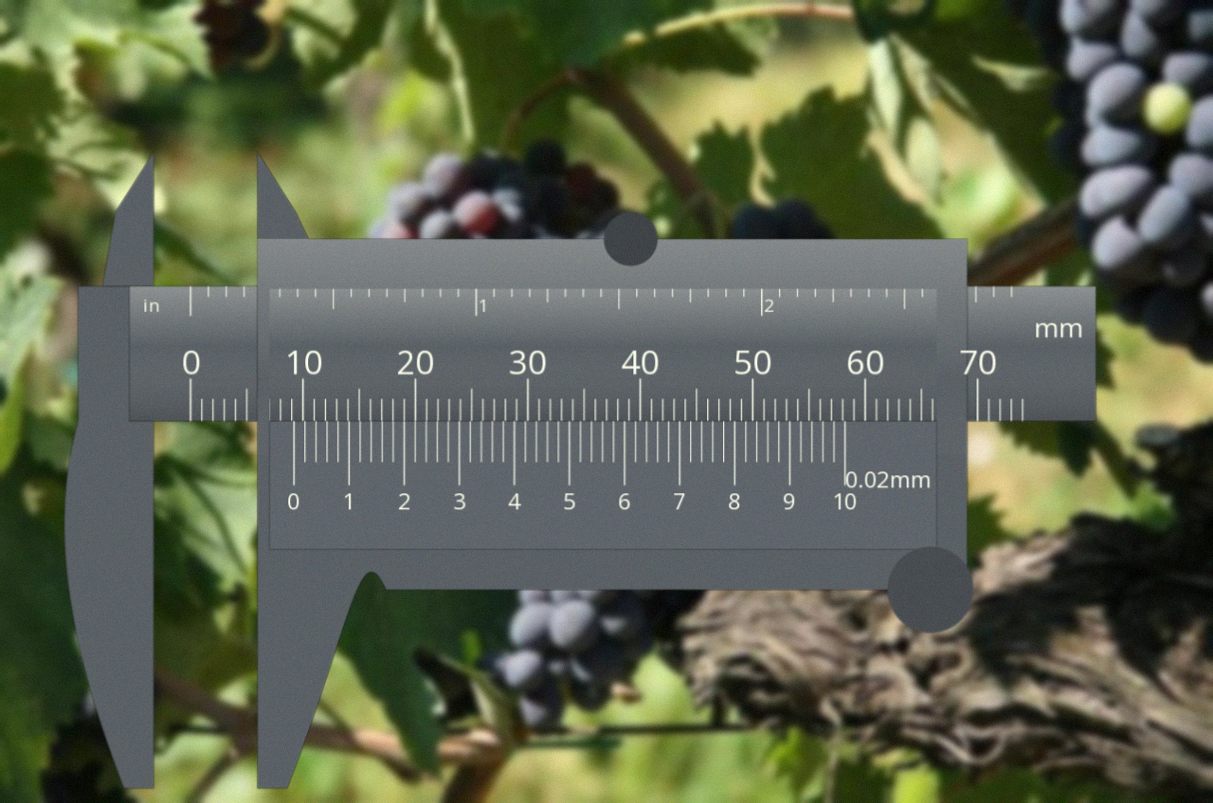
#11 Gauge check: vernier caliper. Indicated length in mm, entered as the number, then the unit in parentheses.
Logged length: 9.2 (mm)
